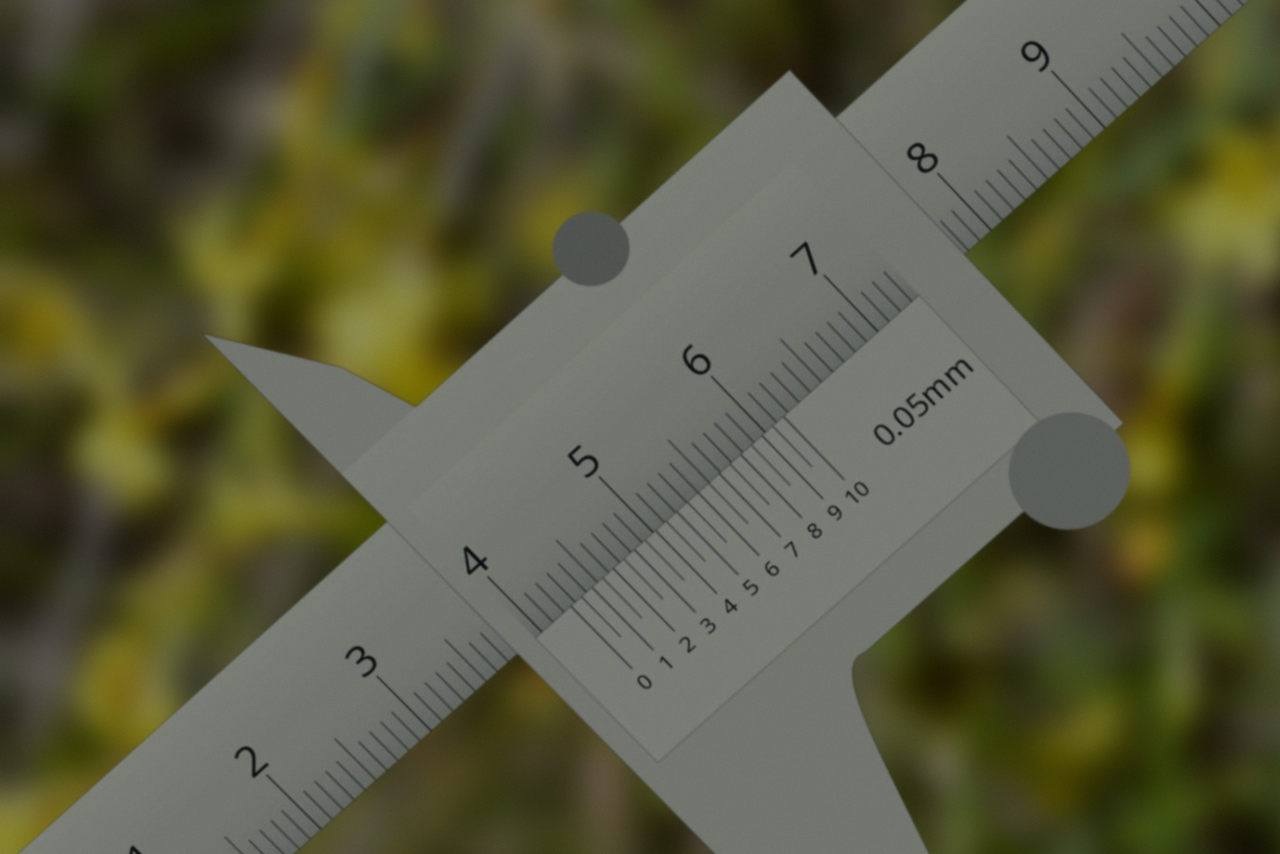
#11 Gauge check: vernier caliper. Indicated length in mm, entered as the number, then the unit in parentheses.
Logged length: 42.6 (mm)
